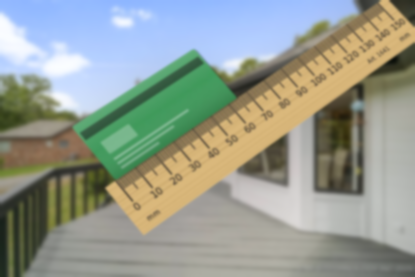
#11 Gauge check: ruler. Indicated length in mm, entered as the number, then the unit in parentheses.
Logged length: 65 (mm)
